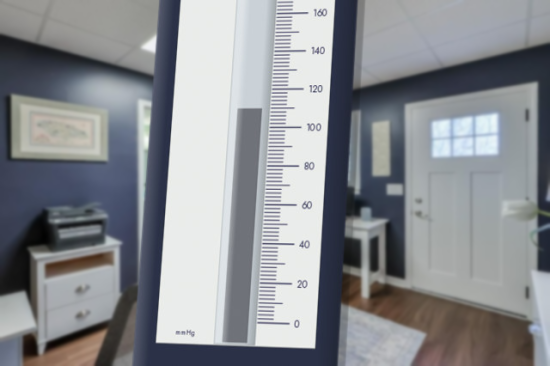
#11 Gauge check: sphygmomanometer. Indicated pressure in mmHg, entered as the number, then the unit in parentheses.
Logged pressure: 110 (mmHg)
